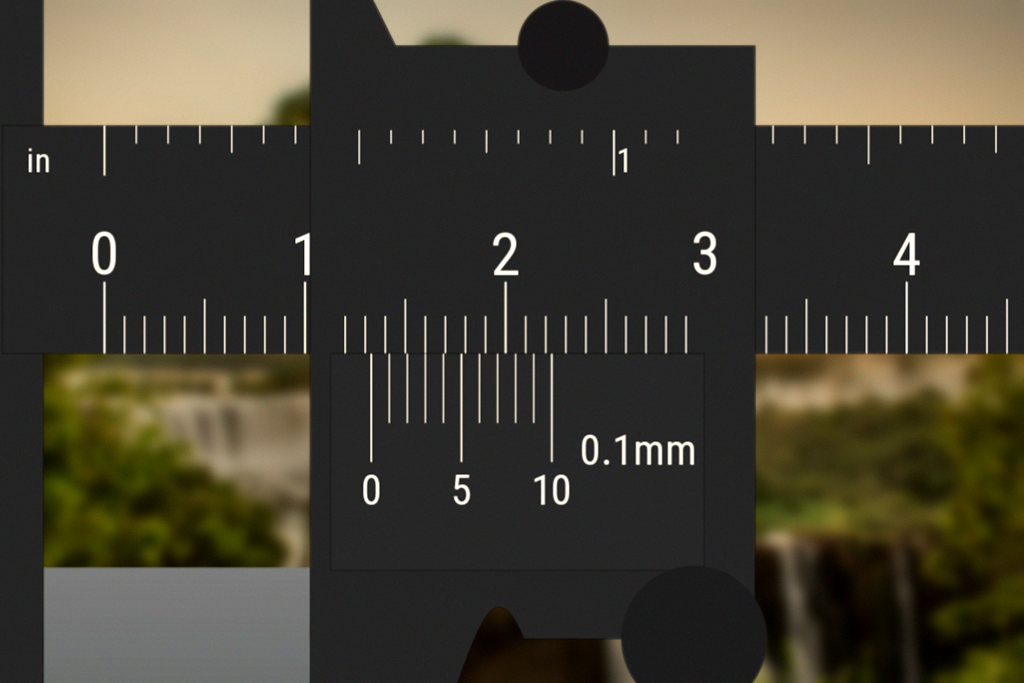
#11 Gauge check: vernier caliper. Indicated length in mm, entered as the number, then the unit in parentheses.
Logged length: 13.3 (mm)
